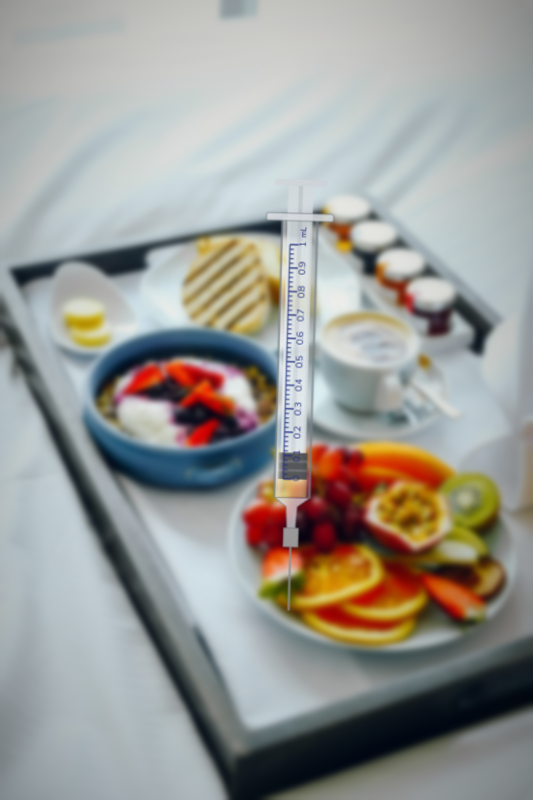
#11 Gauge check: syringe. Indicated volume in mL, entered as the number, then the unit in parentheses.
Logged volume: 0 (mL)
